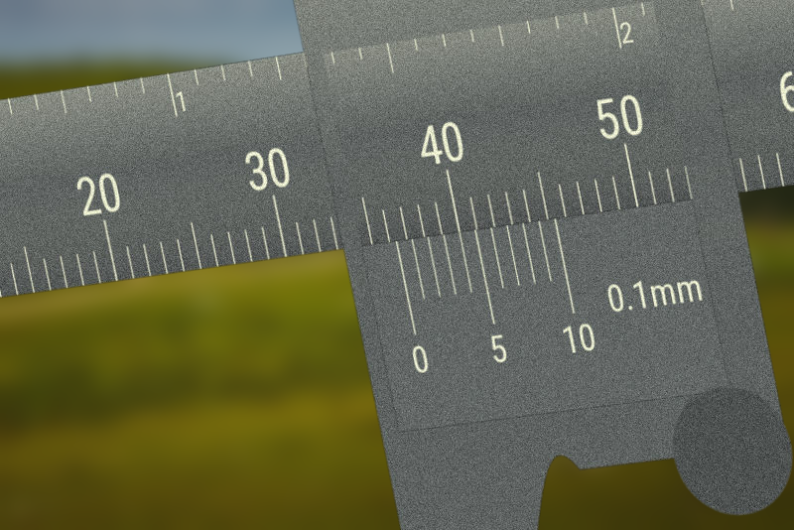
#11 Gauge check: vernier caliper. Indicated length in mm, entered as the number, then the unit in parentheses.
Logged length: 36.4 (mm)
